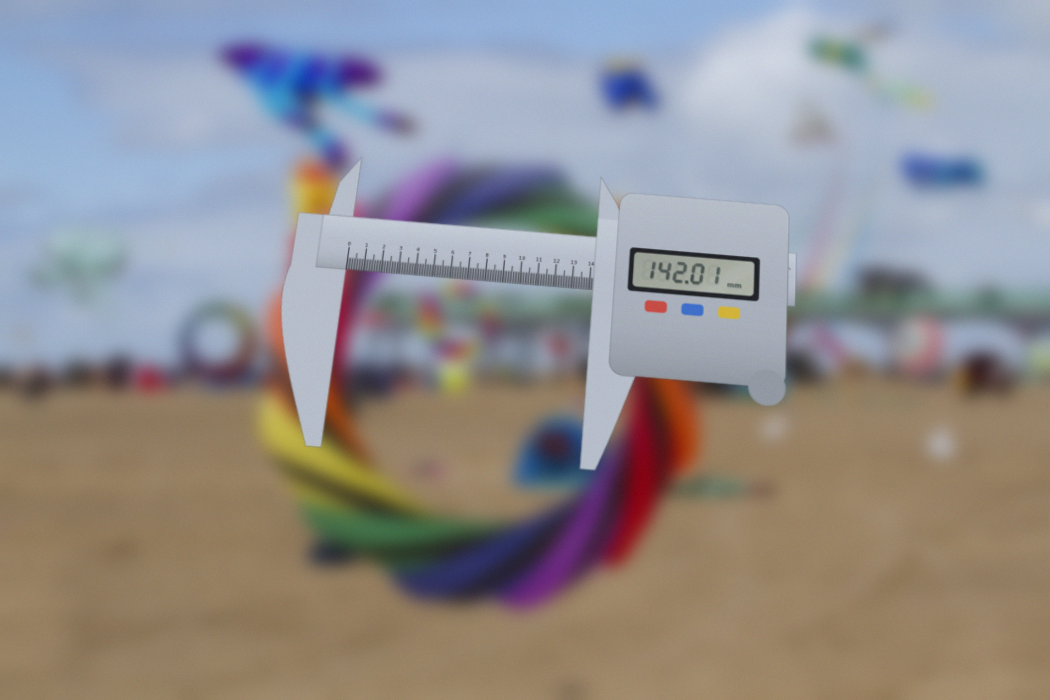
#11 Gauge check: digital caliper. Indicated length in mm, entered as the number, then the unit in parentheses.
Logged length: 142.01 (mm)
